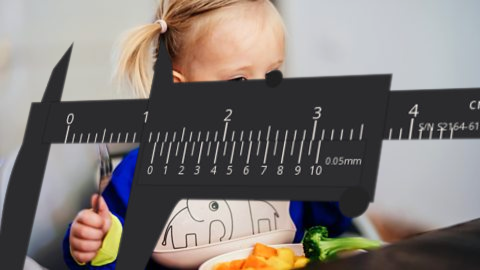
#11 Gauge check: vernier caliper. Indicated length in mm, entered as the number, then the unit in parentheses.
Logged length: 11.8 (mm)
